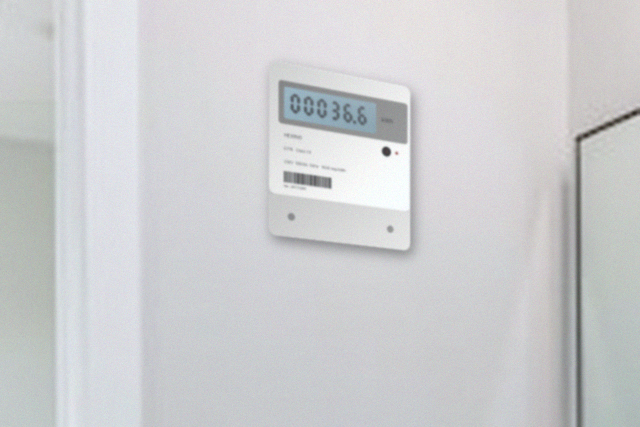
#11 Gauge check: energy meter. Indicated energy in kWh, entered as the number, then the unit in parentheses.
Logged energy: 36.6 (kWh)
